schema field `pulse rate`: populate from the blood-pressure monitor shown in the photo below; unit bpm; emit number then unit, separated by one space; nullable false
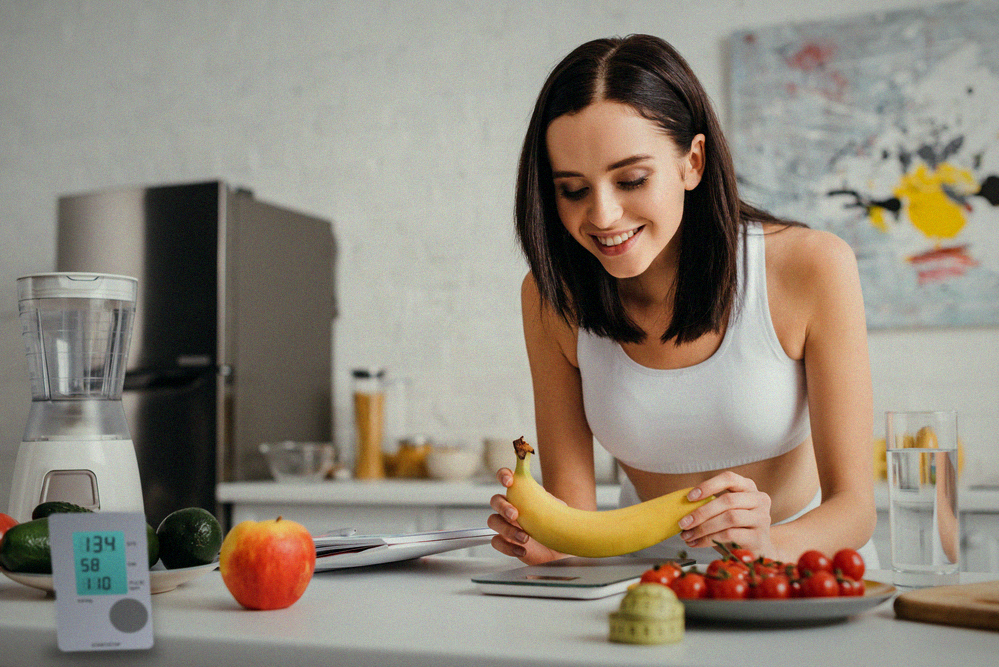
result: 110 bpm
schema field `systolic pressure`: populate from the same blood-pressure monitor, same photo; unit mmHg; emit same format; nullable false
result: 134 mmHg
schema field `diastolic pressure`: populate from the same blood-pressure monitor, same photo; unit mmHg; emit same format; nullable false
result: 58 mmHg
